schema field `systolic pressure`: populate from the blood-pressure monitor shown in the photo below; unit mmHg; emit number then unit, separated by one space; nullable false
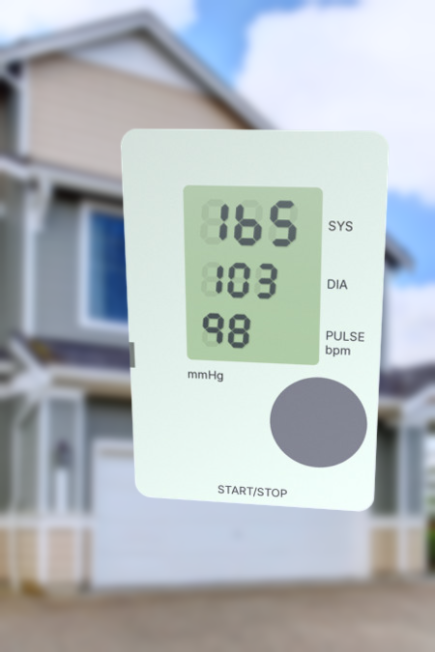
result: 165 mmHg
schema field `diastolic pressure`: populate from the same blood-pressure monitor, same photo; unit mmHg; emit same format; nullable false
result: 103 mmHg
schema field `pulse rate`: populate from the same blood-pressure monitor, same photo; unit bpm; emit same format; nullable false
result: 98 bpm
